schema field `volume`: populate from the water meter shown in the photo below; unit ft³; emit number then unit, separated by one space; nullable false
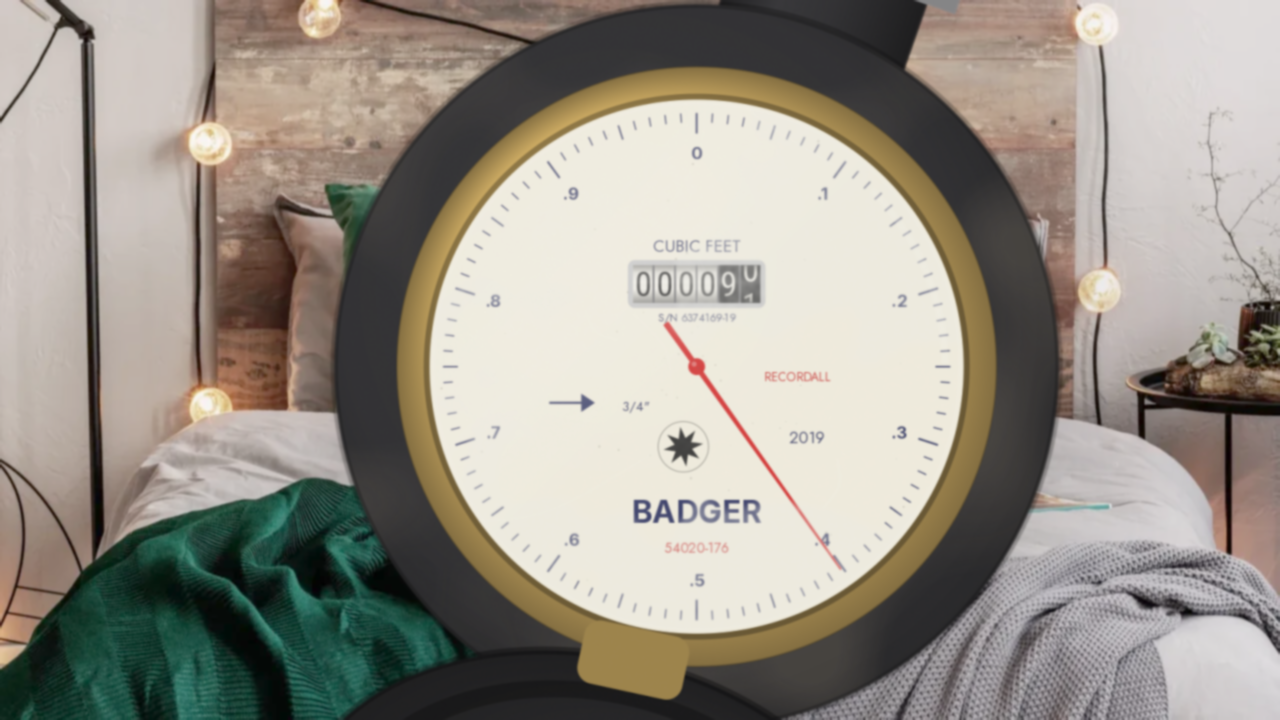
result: 90.40 ft³
